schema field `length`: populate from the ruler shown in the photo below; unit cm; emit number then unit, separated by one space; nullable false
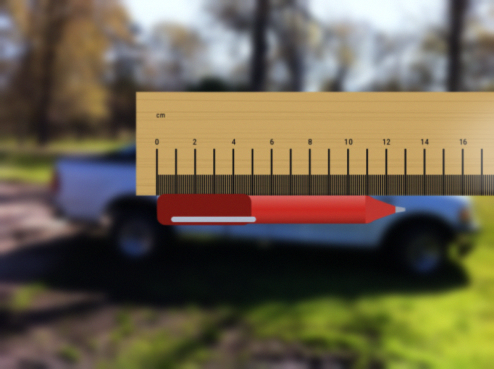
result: 13 cm
